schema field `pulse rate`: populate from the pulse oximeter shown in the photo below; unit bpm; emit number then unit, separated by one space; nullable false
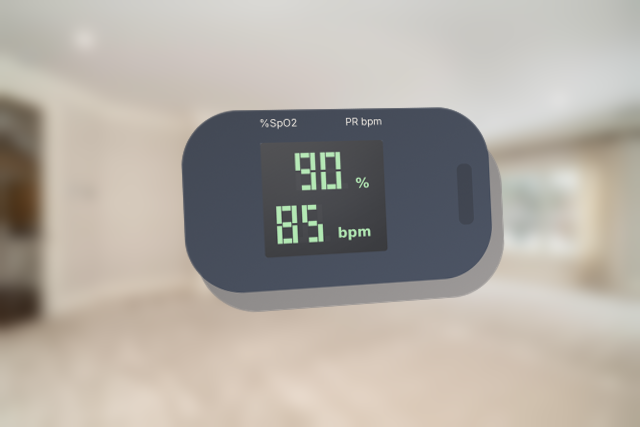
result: 85 bpm
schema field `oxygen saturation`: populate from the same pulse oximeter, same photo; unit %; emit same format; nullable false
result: 90 %
